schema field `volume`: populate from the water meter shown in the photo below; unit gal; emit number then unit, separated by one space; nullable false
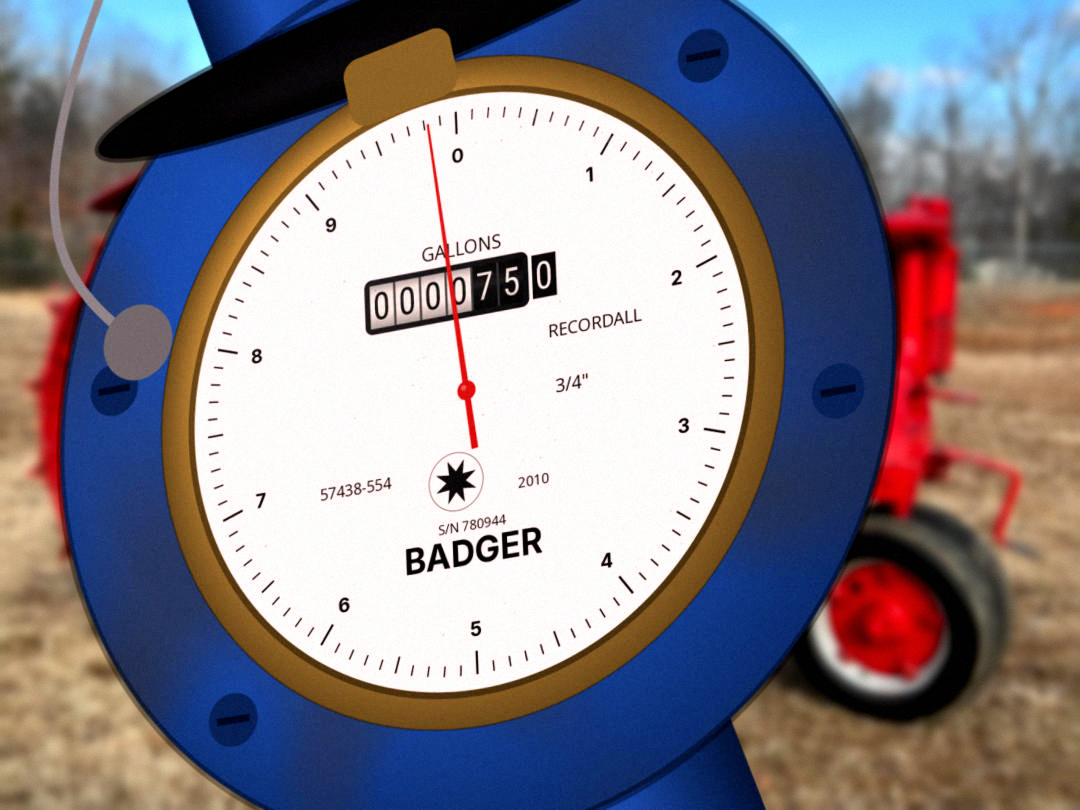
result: 749.8 gal
